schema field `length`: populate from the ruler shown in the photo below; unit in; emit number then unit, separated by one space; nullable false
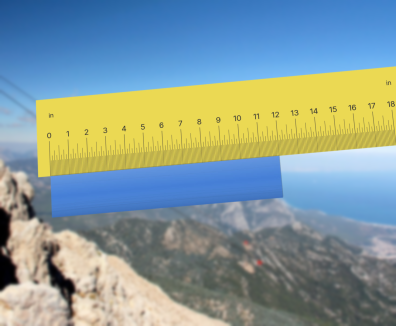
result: 12 in
